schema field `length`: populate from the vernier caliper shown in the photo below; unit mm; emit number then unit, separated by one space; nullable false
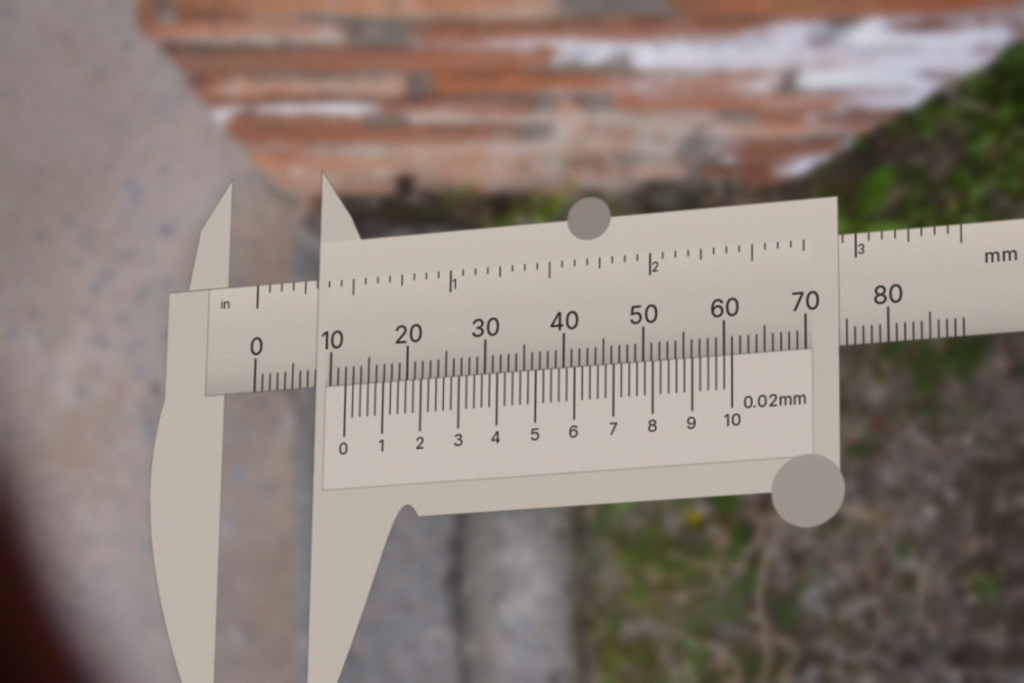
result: 12.0 mm
